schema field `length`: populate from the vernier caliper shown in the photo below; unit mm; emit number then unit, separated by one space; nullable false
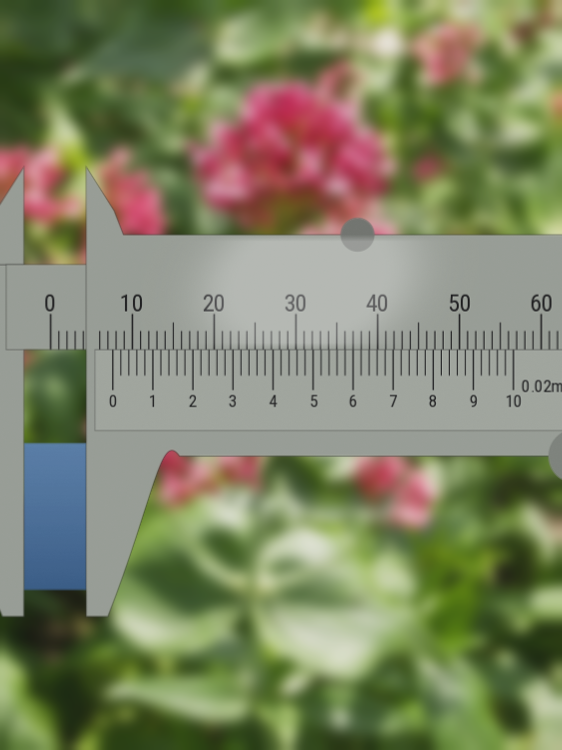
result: 7.6 mm
